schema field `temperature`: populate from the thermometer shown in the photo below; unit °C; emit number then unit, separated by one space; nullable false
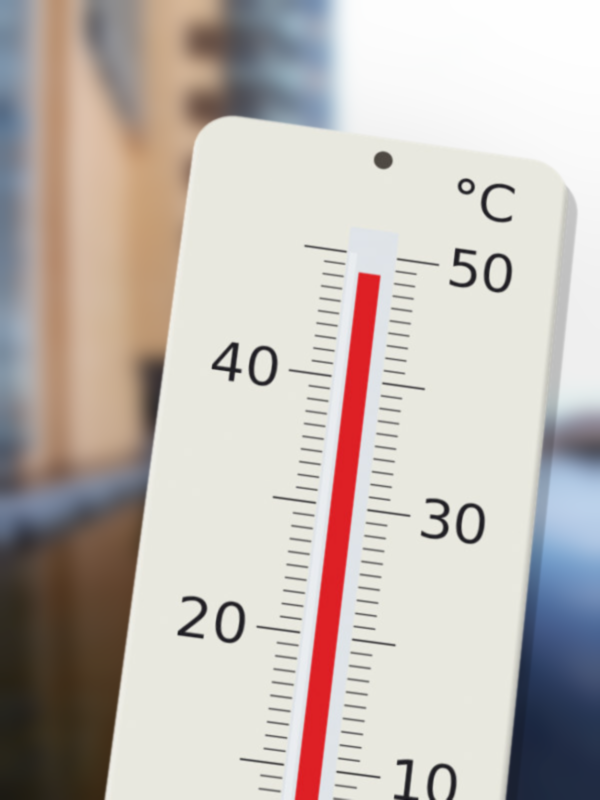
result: 48.5 °C
